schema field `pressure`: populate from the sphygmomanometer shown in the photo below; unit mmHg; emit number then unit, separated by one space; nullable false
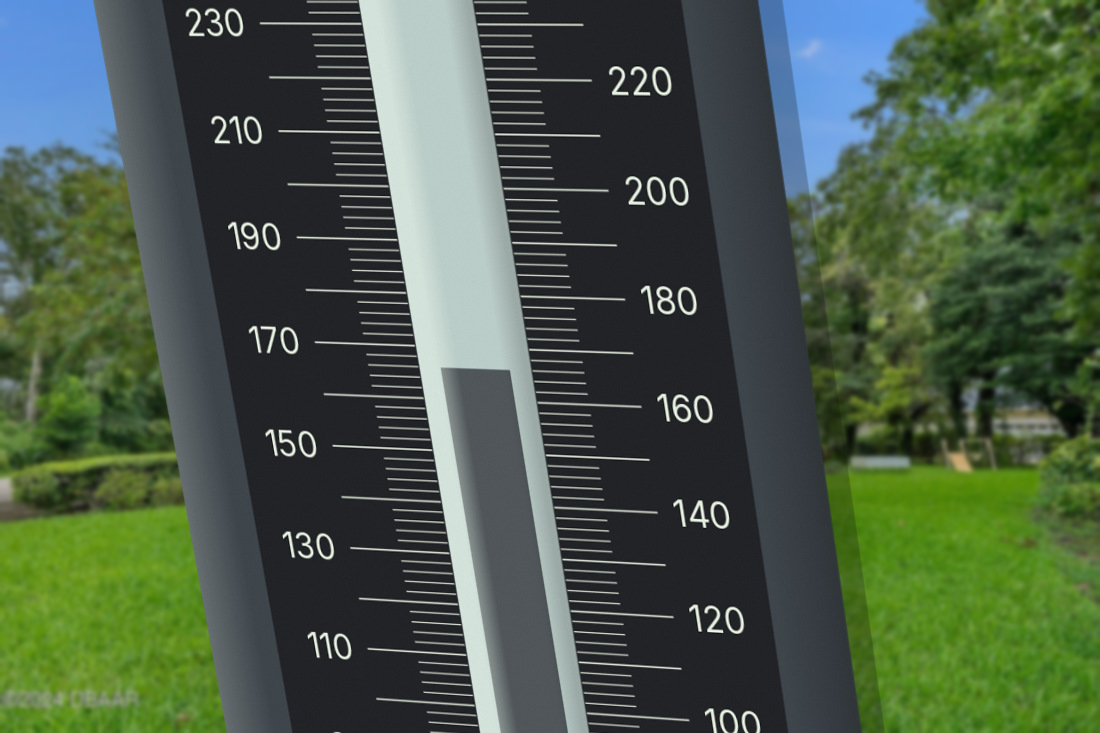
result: 166 mmHg
